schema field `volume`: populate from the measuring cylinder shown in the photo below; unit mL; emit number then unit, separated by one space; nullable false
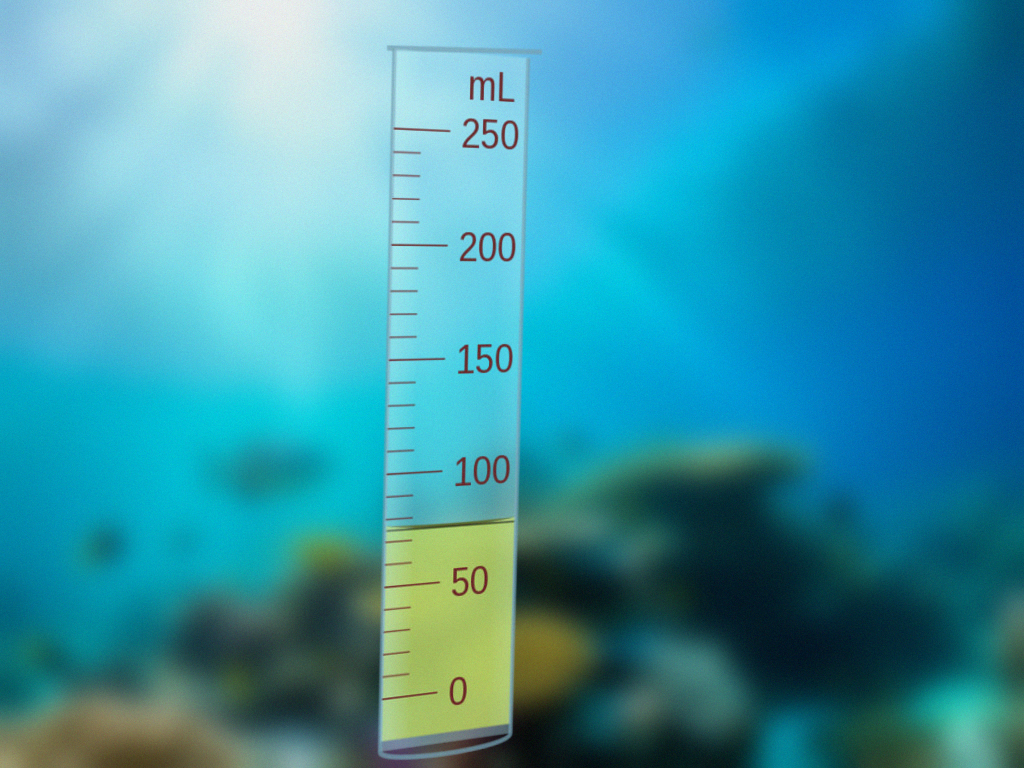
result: 75 mL
